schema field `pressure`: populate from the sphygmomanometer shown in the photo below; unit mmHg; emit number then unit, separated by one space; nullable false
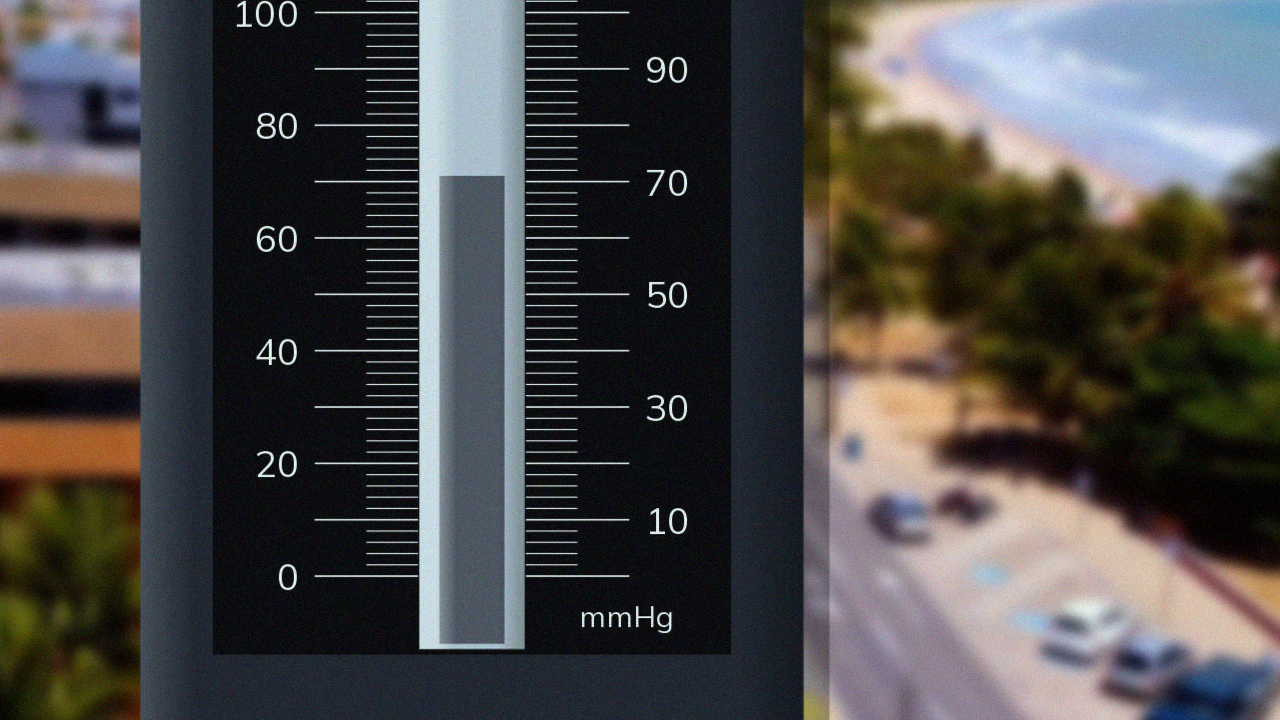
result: 71 mmHg
